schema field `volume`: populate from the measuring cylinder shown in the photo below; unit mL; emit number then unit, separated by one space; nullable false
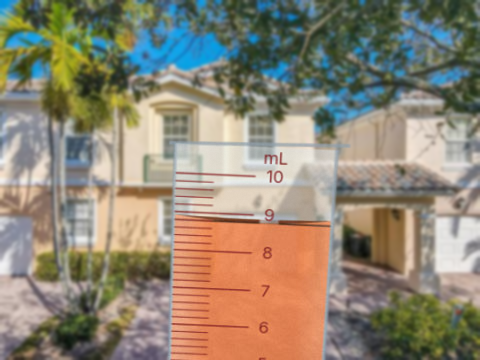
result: 8.8 mL
